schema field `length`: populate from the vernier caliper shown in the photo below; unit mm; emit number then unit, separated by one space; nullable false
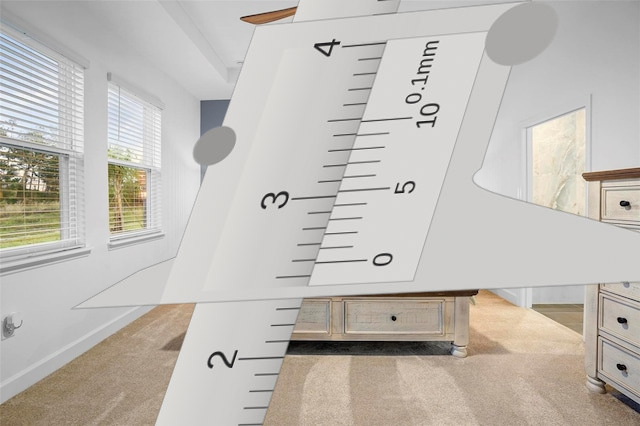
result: 25.8 mm
